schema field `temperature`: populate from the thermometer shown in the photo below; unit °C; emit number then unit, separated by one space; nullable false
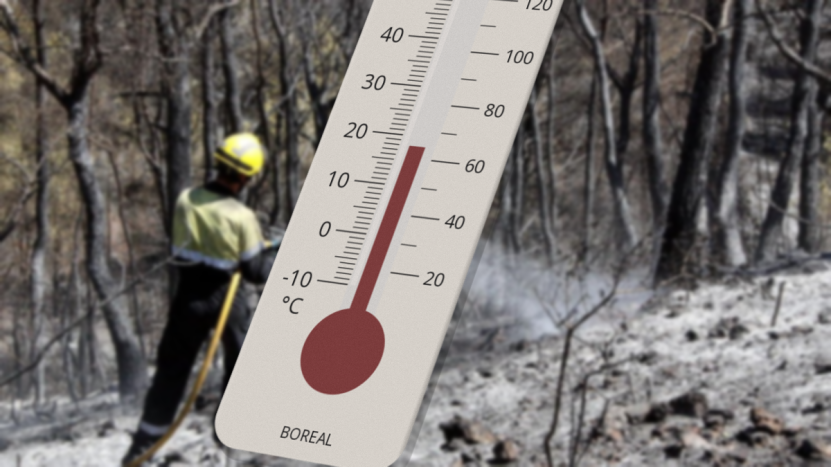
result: 18 °C
